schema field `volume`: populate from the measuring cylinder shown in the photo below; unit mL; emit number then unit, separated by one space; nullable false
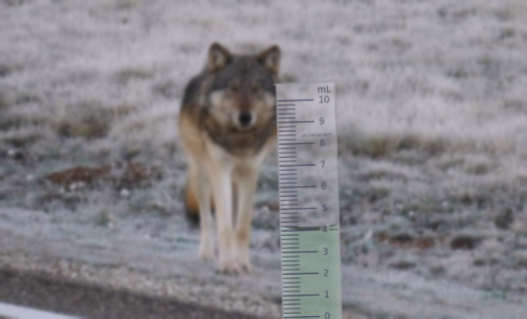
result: 4 mL
